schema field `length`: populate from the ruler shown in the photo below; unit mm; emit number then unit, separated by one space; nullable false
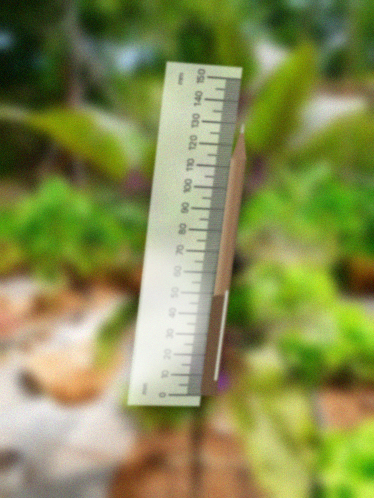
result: 130 mm
